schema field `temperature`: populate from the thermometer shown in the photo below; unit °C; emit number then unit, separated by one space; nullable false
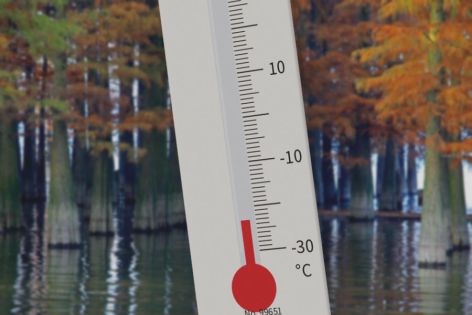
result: -23 °C
